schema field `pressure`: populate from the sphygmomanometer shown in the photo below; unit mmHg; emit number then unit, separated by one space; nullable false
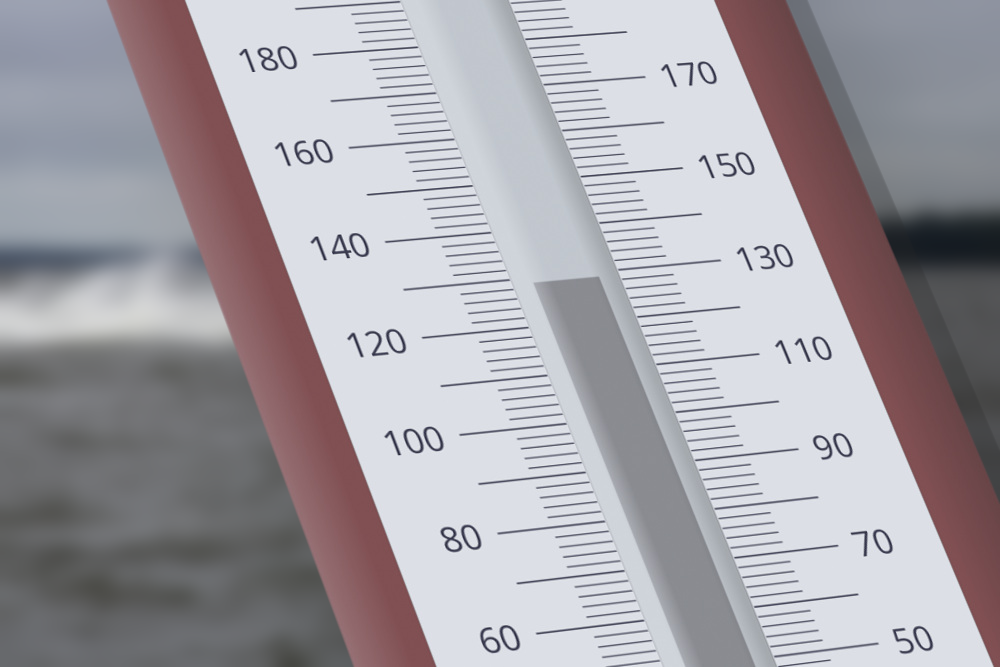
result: 129 mmHg
